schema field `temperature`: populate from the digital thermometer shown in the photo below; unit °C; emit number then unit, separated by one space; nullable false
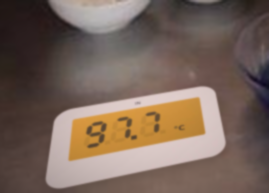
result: 97.7 °C
